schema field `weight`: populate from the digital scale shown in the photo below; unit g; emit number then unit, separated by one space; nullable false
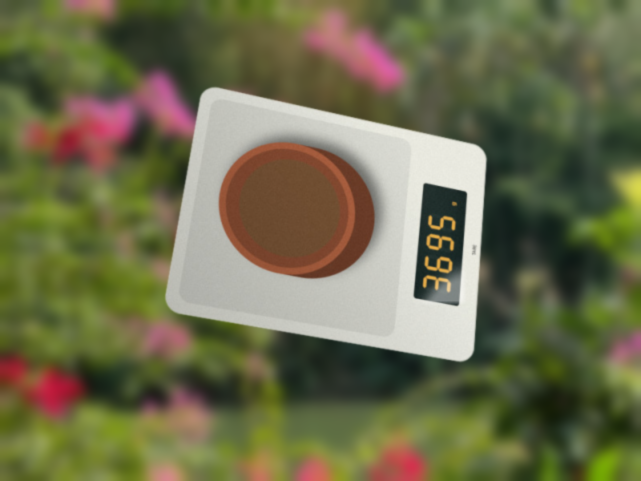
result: 3695 g
